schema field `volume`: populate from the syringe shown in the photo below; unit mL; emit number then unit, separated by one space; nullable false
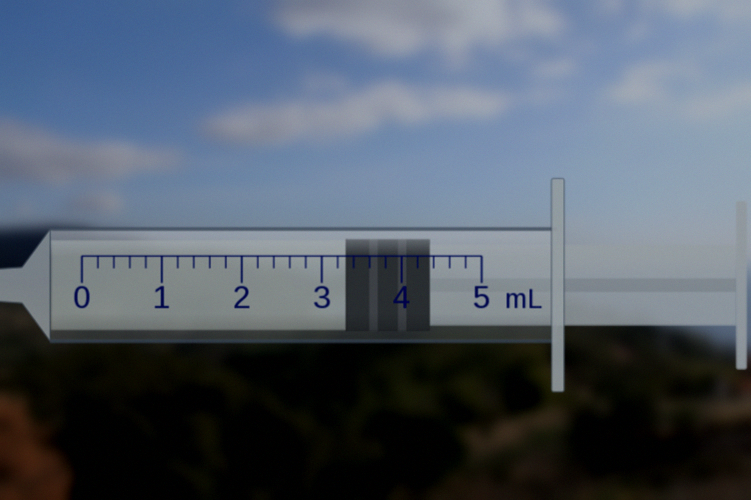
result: 3.3 mL
